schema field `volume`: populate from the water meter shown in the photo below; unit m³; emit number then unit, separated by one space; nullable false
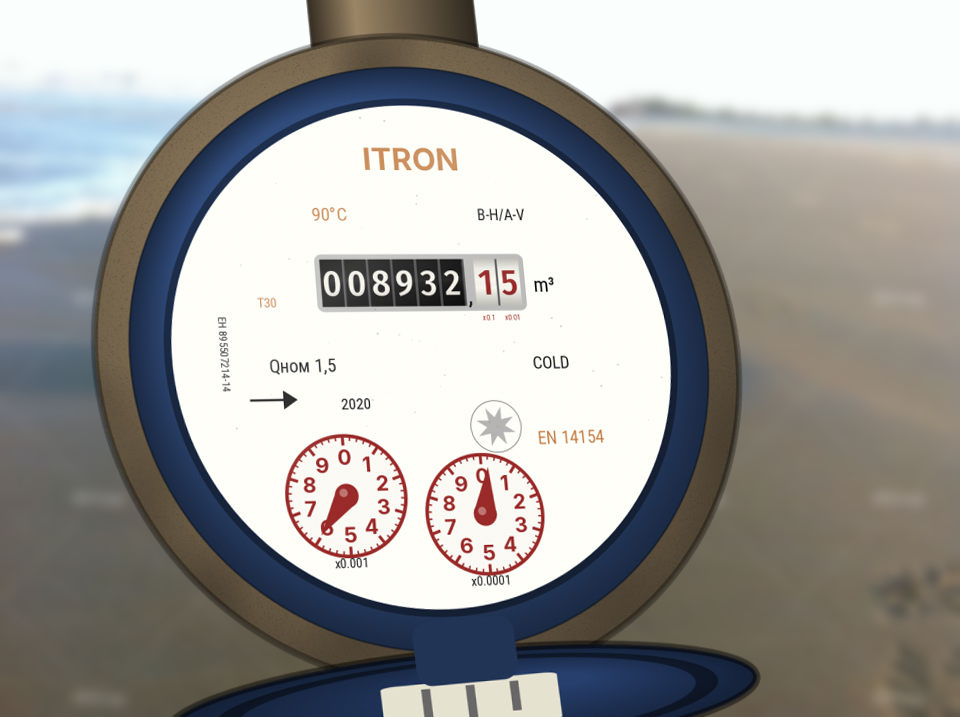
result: 8932.1560 m³
